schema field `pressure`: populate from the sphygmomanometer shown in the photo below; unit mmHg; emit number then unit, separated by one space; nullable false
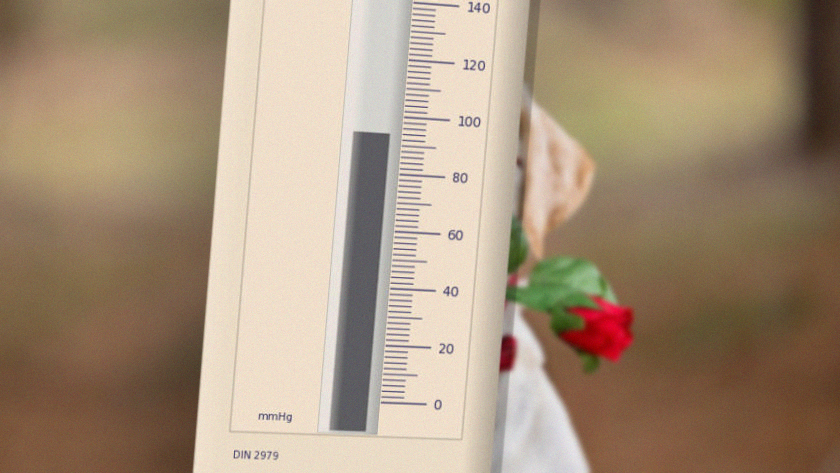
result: 94 mmHg
